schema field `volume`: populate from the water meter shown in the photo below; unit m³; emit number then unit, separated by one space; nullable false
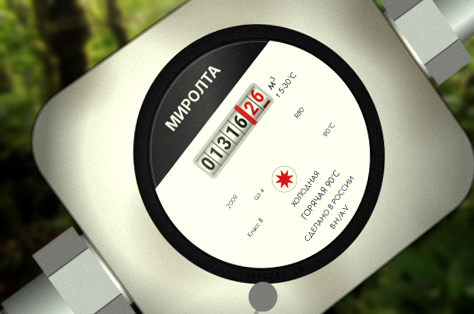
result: 1316.26 m³
